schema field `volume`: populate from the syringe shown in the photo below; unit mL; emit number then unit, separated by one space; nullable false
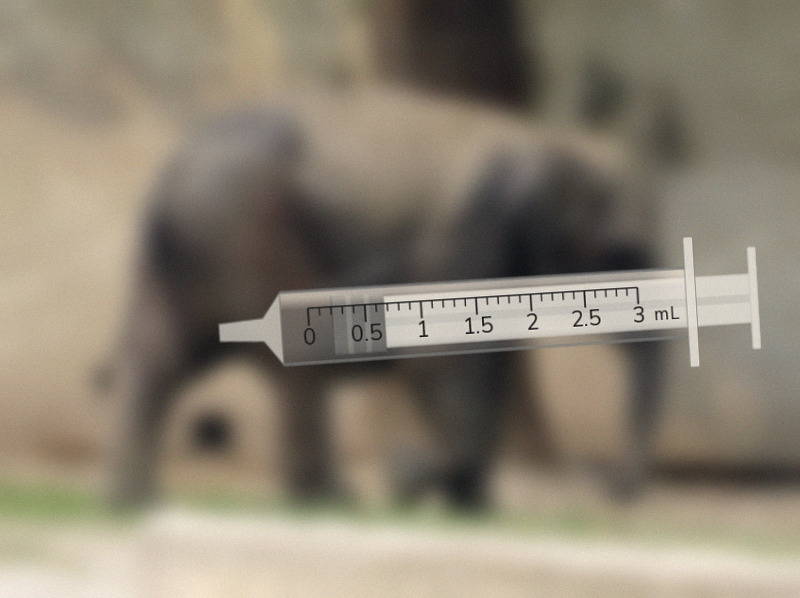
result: 0.2 mL
